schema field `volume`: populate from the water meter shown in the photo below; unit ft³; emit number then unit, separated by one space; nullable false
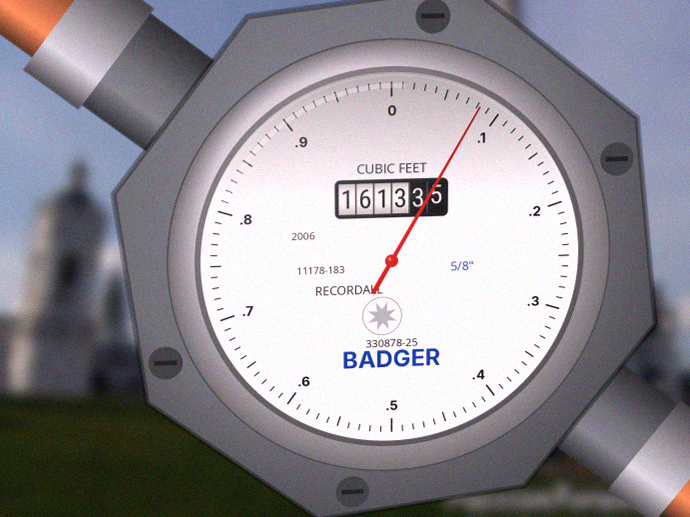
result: 161335.08 ft³
